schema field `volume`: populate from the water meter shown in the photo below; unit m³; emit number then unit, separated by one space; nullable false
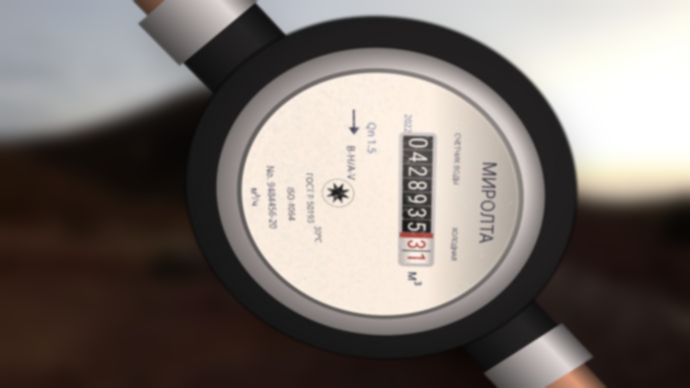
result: 428935.31 m³
